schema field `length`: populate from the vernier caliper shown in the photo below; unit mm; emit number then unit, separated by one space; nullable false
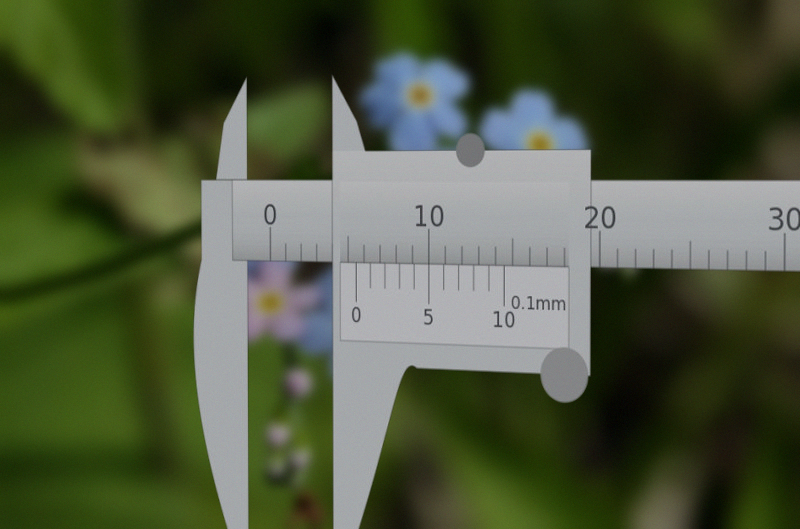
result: 5.5 mm
